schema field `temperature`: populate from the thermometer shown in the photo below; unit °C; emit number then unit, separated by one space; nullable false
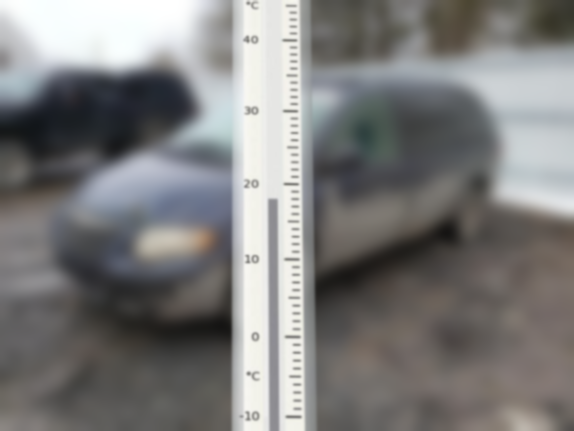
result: 18 °C
